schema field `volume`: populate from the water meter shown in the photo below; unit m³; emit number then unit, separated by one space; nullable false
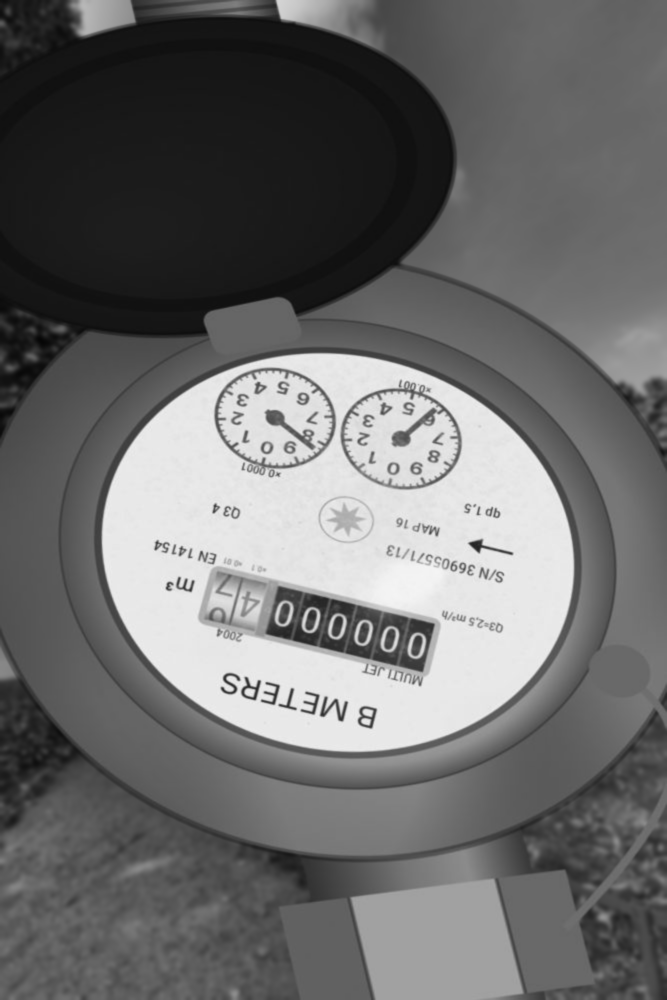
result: 0.4658 m³
